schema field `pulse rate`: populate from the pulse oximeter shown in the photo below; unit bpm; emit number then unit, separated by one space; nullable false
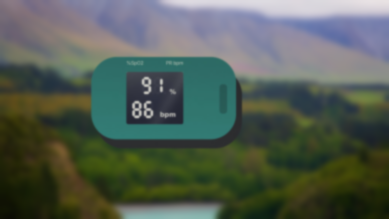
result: 86 bpm
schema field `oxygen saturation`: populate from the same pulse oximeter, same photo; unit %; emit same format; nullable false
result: 91 %
